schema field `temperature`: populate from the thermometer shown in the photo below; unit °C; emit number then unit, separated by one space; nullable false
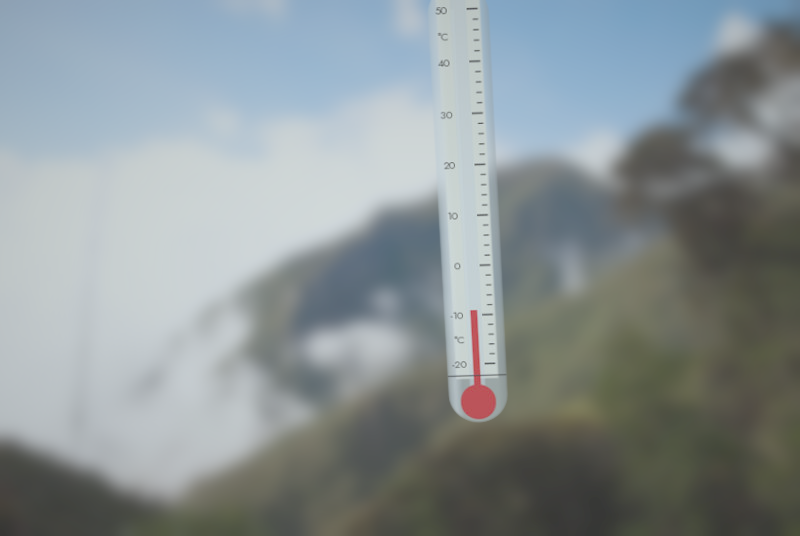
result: -9 °C
